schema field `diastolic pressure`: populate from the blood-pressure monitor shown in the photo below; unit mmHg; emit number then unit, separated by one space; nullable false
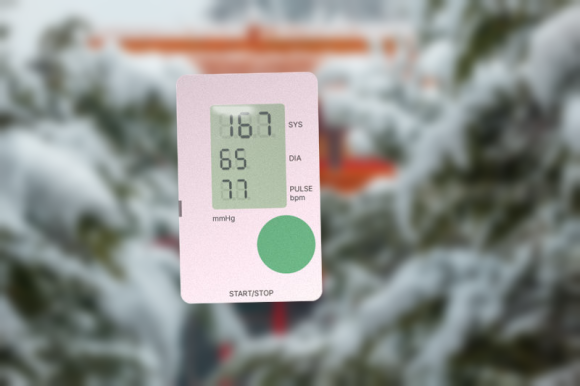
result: 65 mmHg
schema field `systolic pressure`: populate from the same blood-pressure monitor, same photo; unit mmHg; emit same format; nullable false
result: 167 mmHg
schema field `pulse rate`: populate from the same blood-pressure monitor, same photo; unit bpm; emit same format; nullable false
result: 77 bpm
